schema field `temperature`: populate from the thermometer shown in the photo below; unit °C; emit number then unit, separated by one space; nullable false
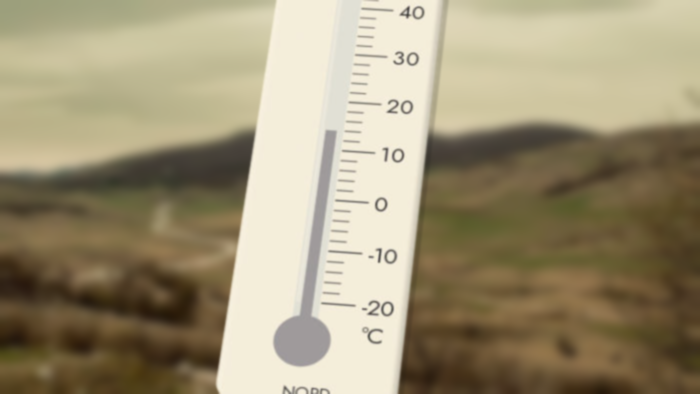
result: 14 °C
